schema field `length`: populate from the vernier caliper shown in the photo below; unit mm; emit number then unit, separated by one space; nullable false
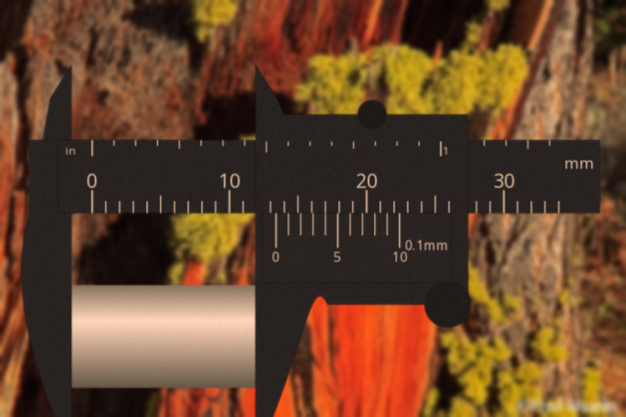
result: 13.4 mm
